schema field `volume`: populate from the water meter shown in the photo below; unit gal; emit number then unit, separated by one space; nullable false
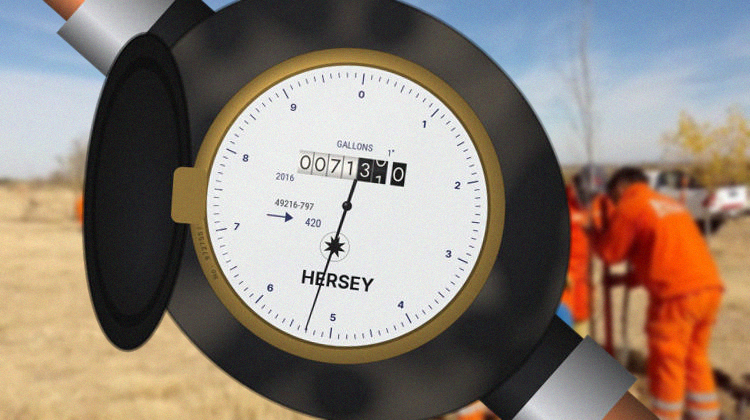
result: 71305.3 gal
